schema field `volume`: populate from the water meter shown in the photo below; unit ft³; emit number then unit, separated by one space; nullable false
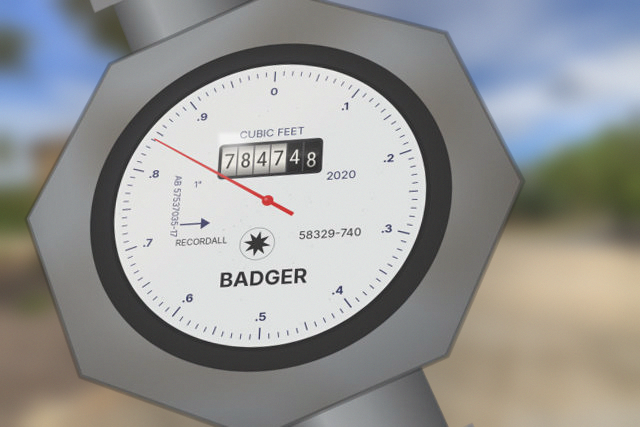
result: 784747.84 ft³
